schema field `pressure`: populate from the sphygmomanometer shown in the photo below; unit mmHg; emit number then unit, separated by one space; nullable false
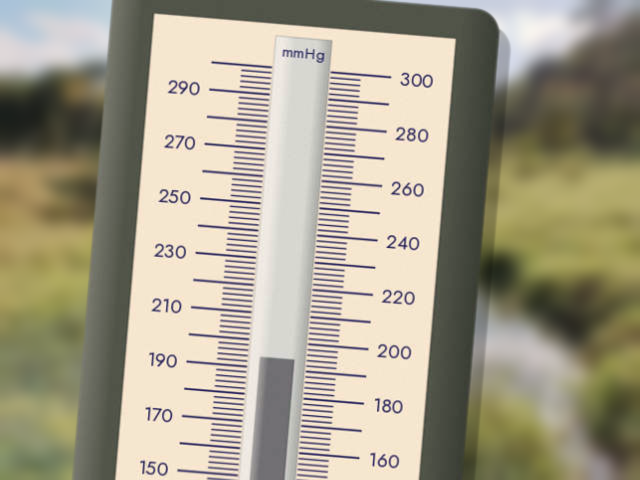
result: 194 mmHg
